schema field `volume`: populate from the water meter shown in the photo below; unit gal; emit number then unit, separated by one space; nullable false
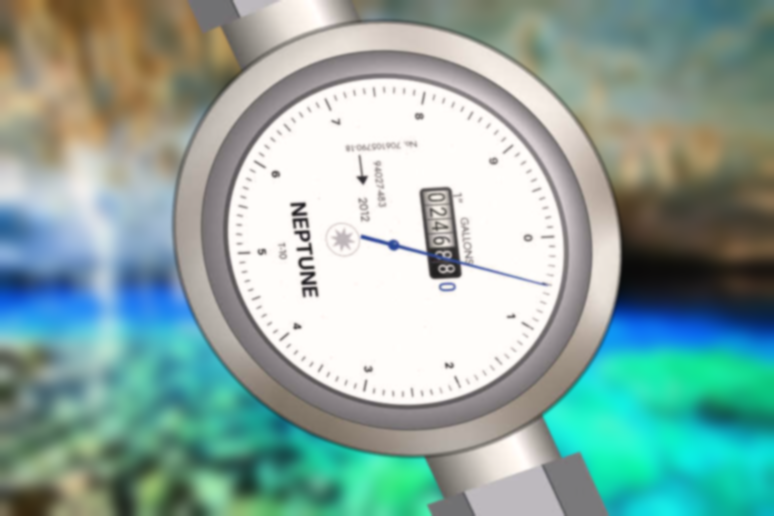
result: 246880.5 gal
